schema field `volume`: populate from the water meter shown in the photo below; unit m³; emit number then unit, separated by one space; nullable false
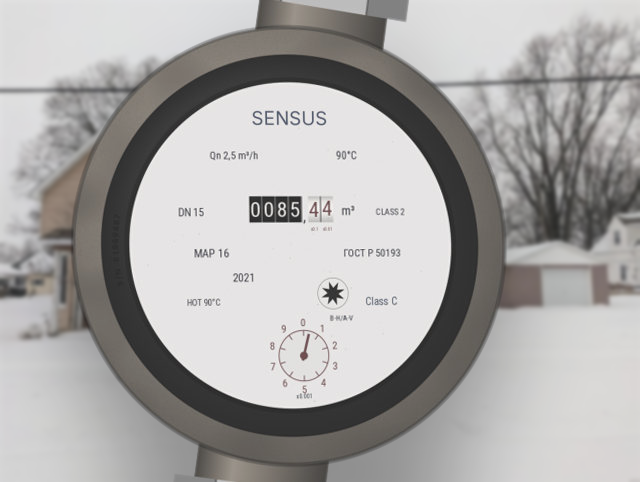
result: 85.440 m³
